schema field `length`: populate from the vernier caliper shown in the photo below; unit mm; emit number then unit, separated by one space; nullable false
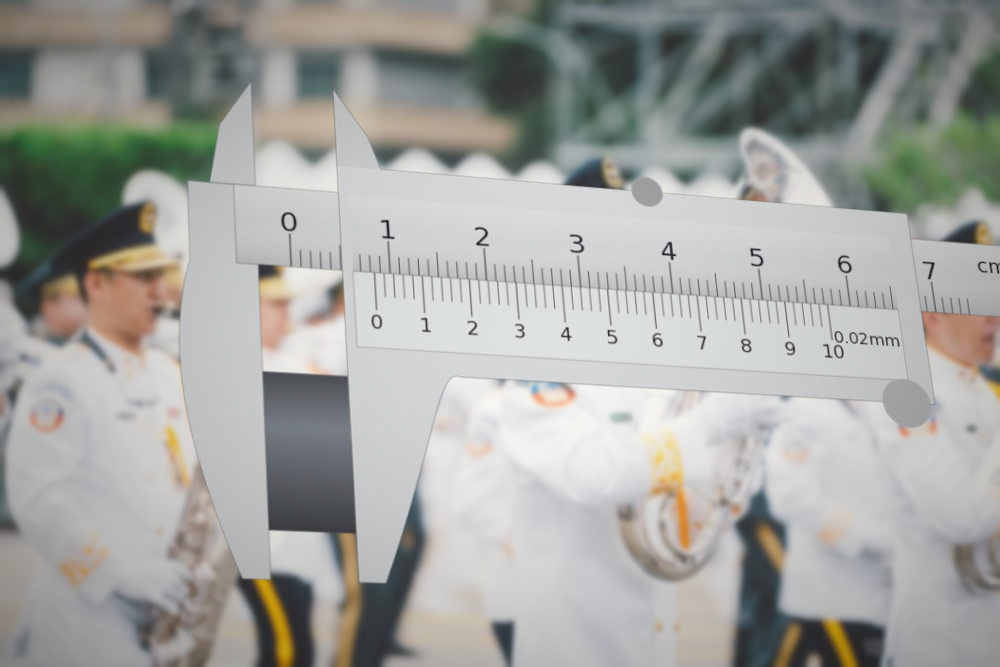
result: 8.4 mm
